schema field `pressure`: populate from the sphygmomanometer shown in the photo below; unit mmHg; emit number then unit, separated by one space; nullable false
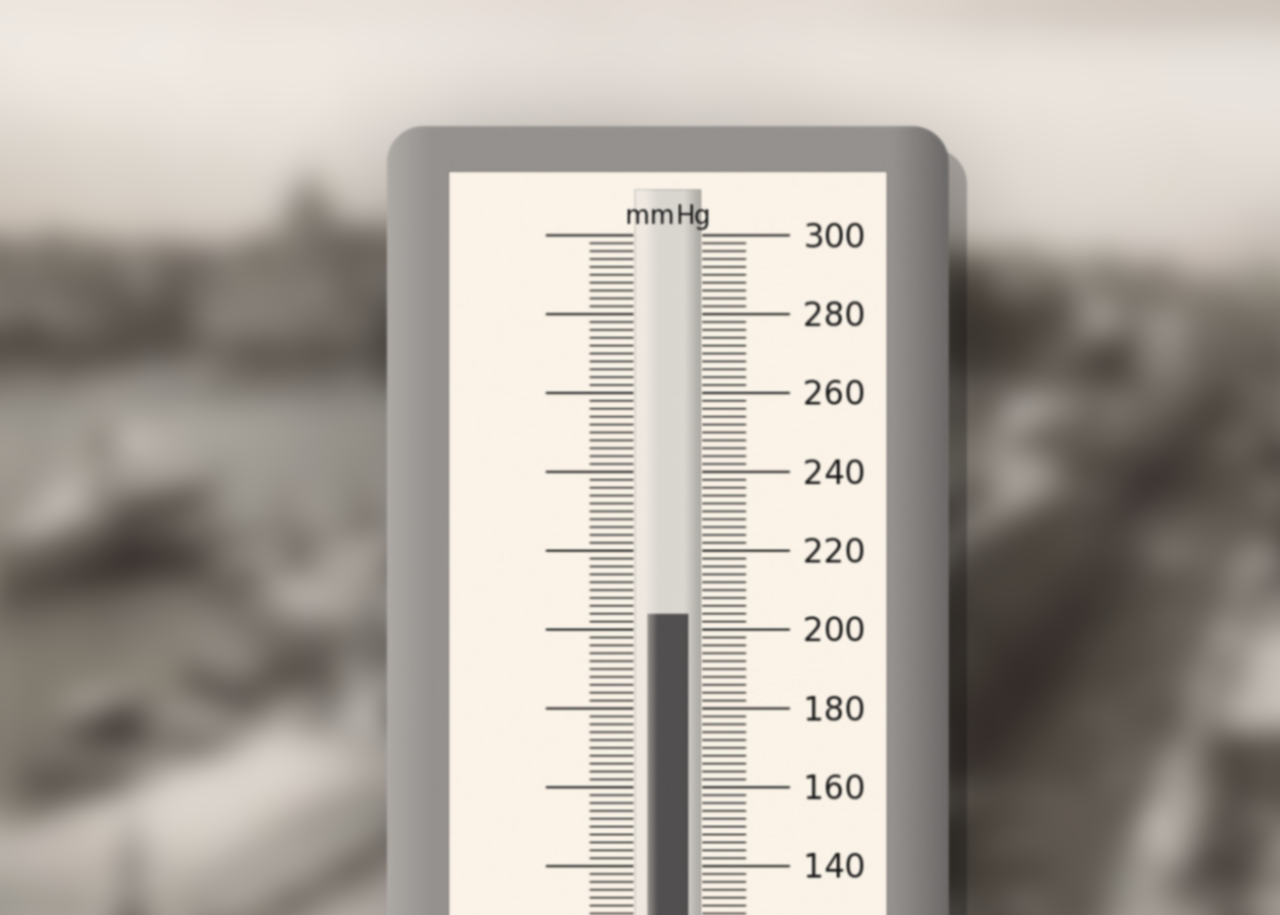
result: 204 mmHg
